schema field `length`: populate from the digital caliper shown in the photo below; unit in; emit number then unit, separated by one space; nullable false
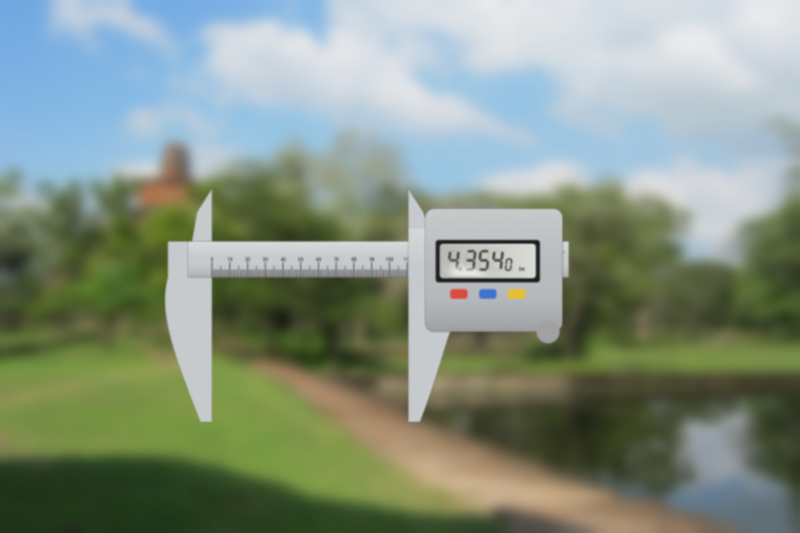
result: 4.3540 in
